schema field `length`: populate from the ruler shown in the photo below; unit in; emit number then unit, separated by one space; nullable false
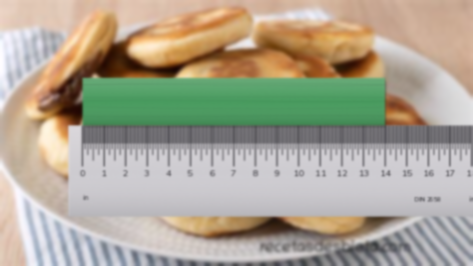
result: 14 in
